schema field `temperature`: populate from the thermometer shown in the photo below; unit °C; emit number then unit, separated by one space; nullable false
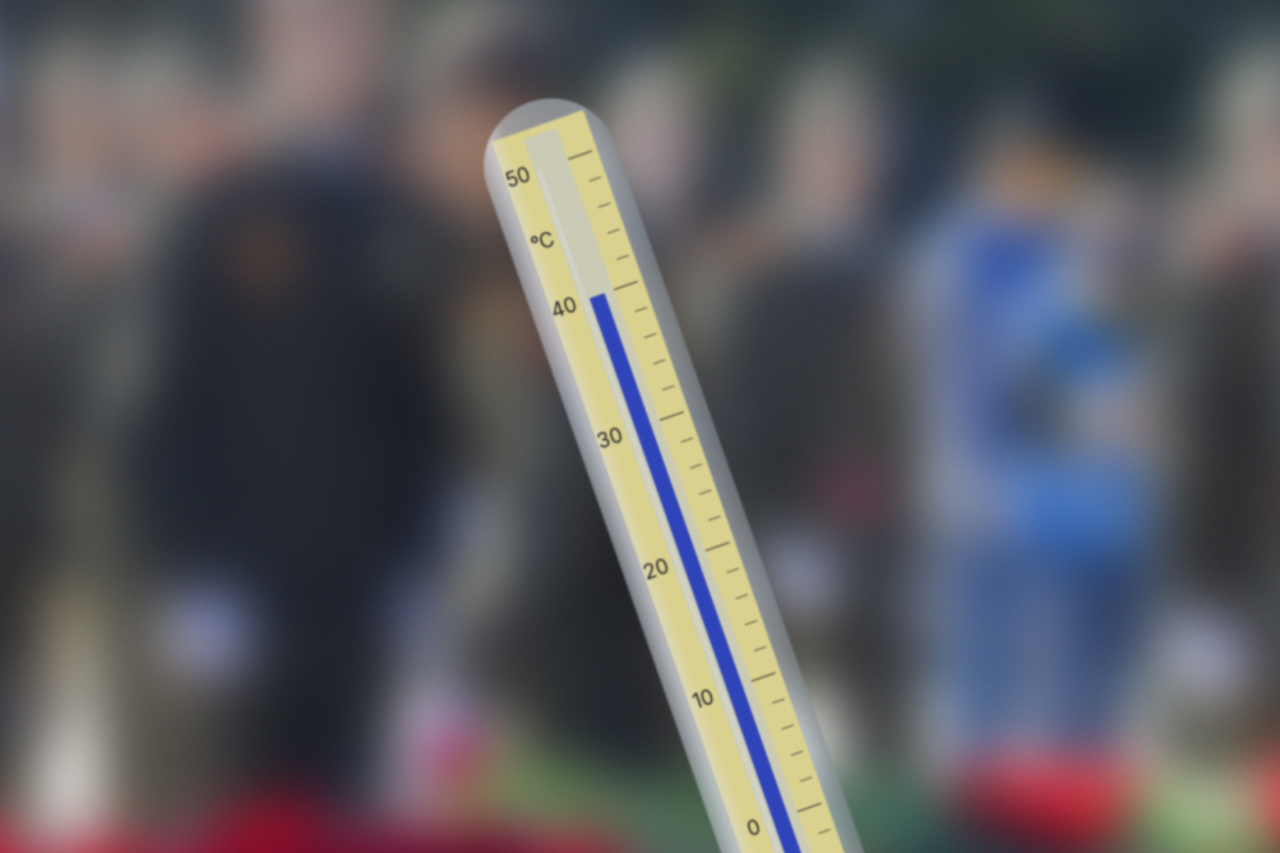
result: 40 °C
